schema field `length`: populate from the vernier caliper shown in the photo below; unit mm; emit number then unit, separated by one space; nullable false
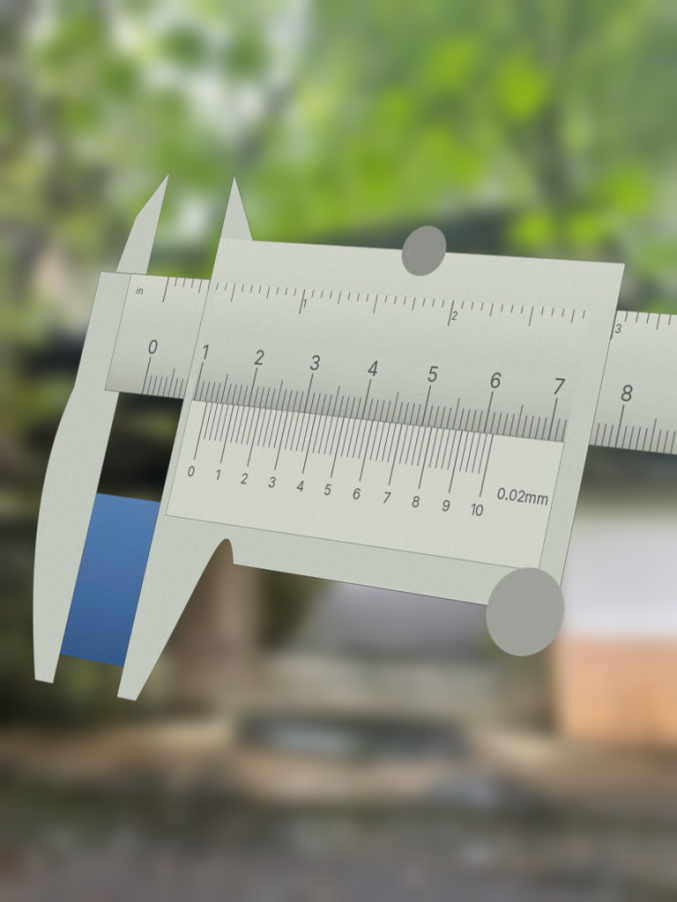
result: 12.4 mm
